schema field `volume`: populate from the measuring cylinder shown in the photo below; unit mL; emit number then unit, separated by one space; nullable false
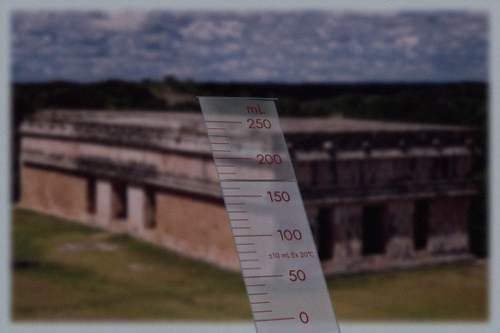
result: 170 mL
